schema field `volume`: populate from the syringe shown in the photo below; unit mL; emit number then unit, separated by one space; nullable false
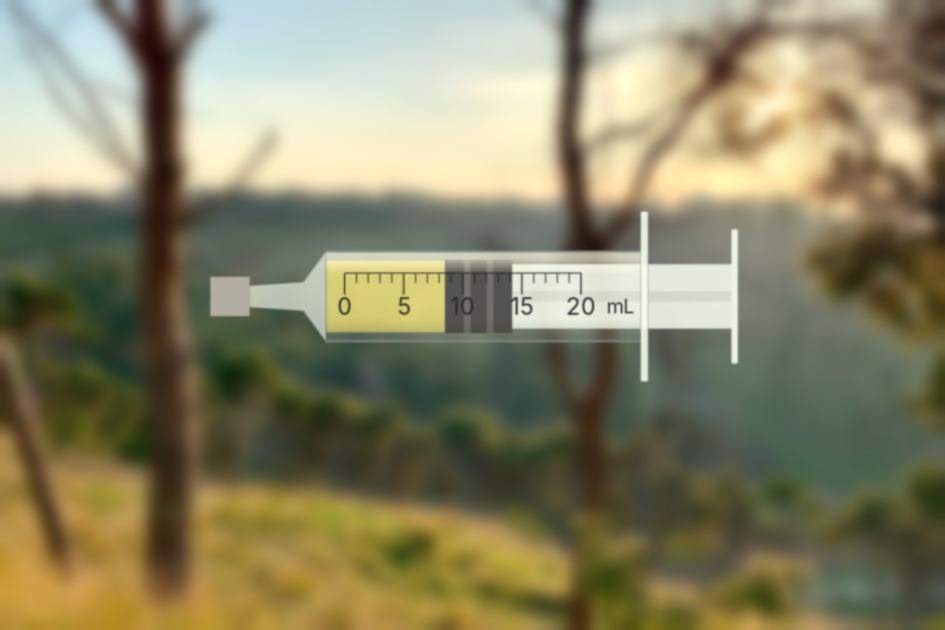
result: 8.5 mL
